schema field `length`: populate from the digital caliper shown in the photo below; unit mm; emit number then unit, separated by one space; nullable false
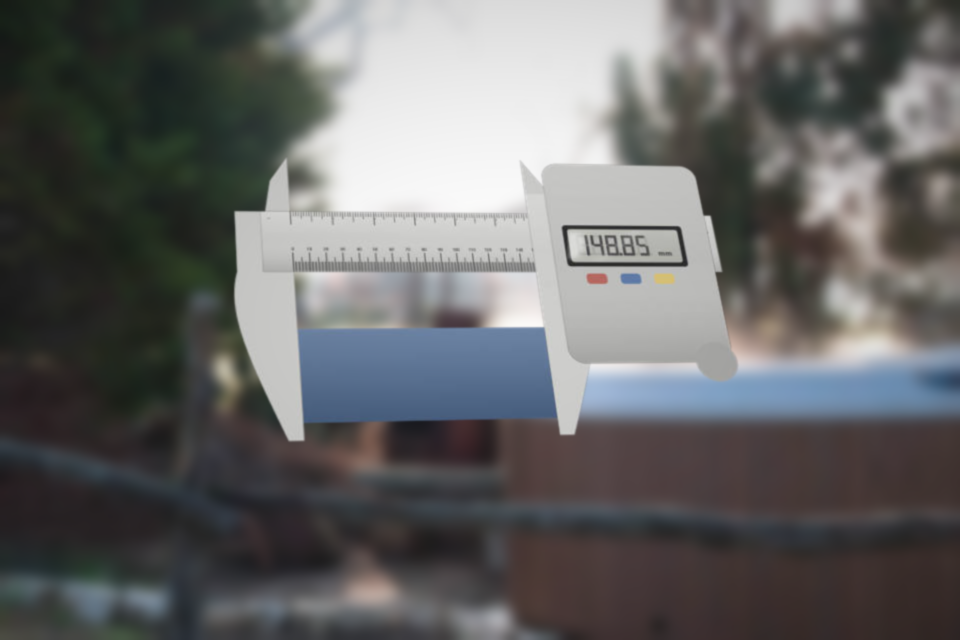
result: 148.85 mm
